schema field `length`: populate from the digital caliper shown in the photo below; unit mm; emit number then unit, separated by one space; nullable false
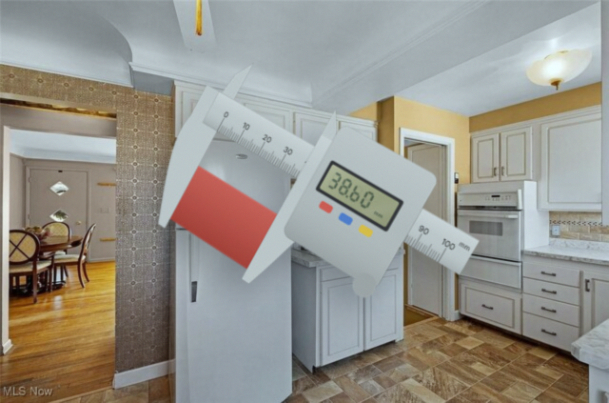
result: 38.60 mm
